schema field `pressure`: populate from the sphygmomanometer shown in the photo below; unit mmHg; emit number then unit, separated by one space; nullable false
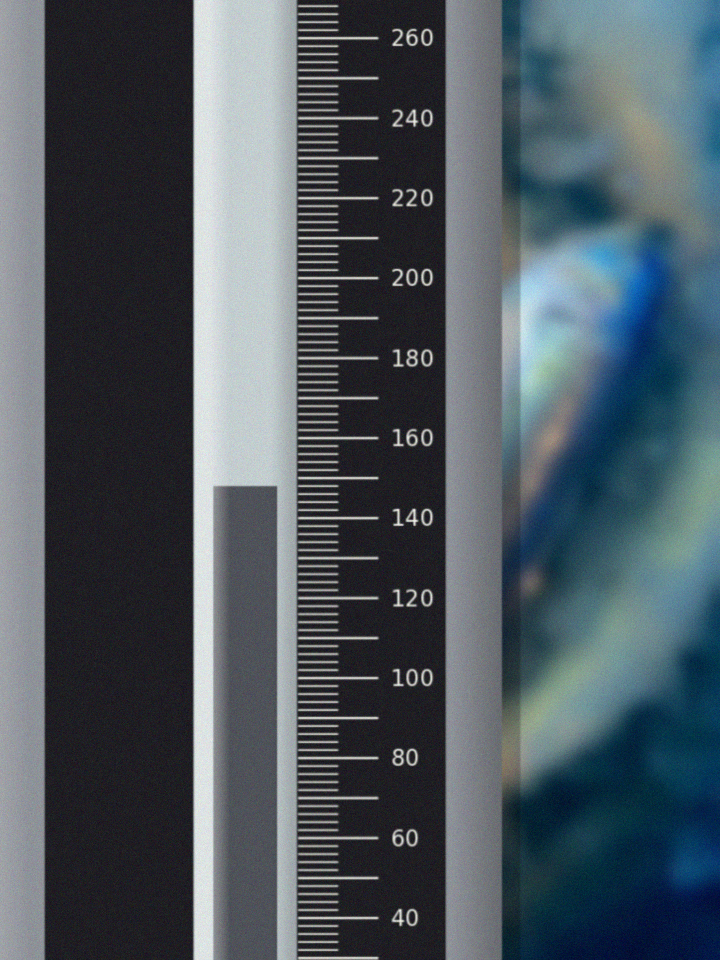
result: 148 mmHg
